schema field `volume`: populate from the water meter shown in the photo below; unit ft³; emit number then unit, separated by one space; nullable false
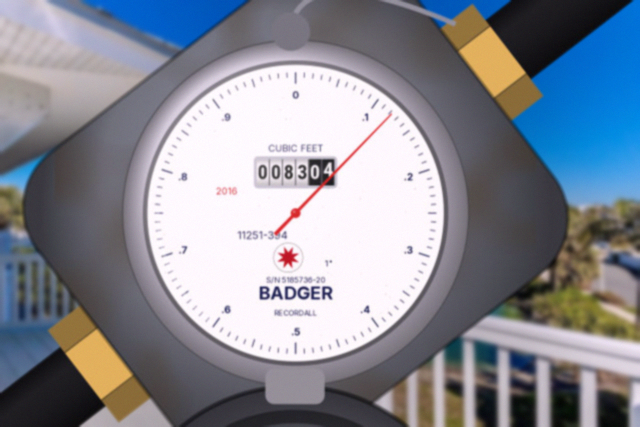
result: 8304.12 ft³
